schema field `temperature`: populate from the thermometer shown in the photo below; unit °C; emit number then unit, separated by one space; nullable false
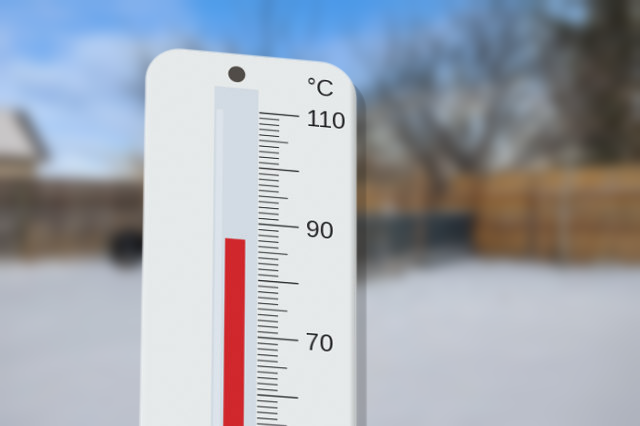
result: 87 °C
